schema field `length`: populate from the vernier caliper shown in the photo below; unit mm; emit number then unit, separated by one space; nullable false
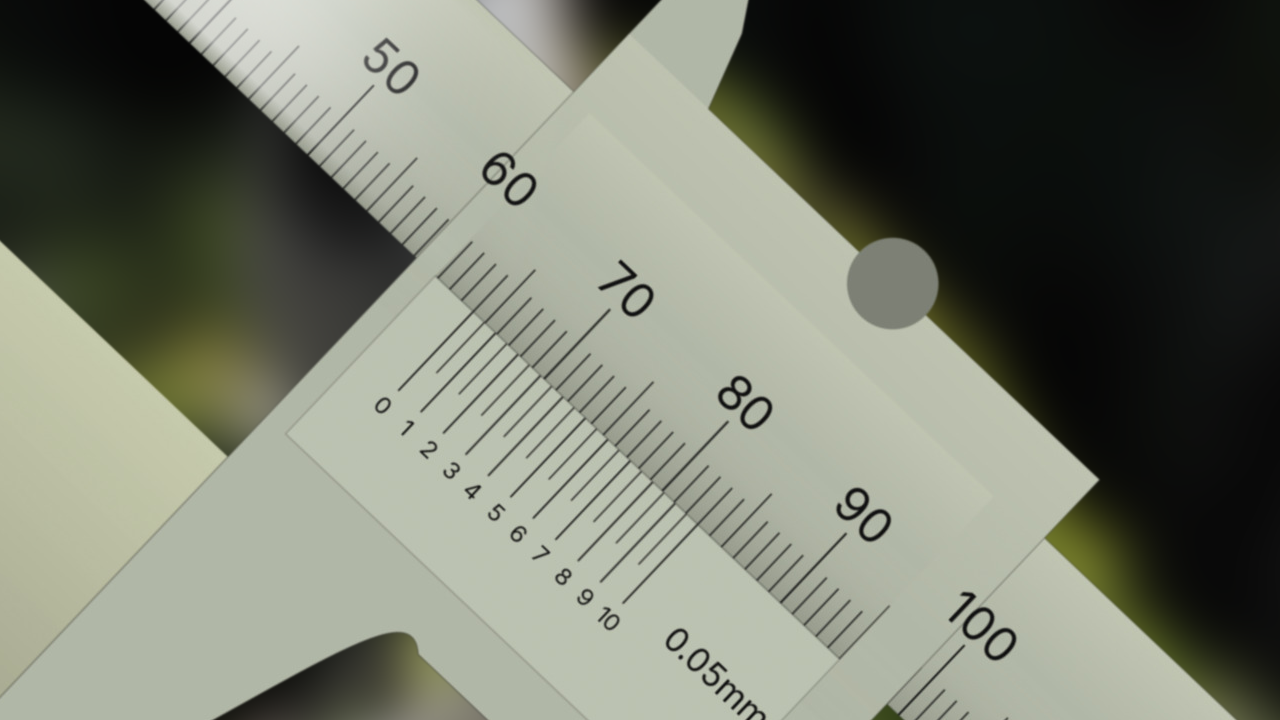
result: 64.0 mm
